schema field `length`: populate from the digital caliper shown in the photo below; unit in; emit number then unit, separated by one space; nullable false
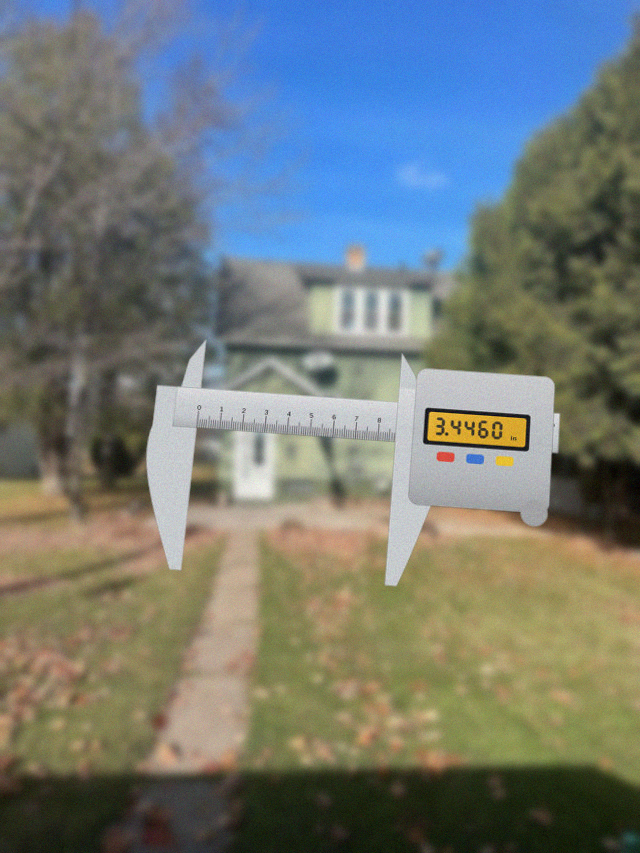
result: 3.4460 in
